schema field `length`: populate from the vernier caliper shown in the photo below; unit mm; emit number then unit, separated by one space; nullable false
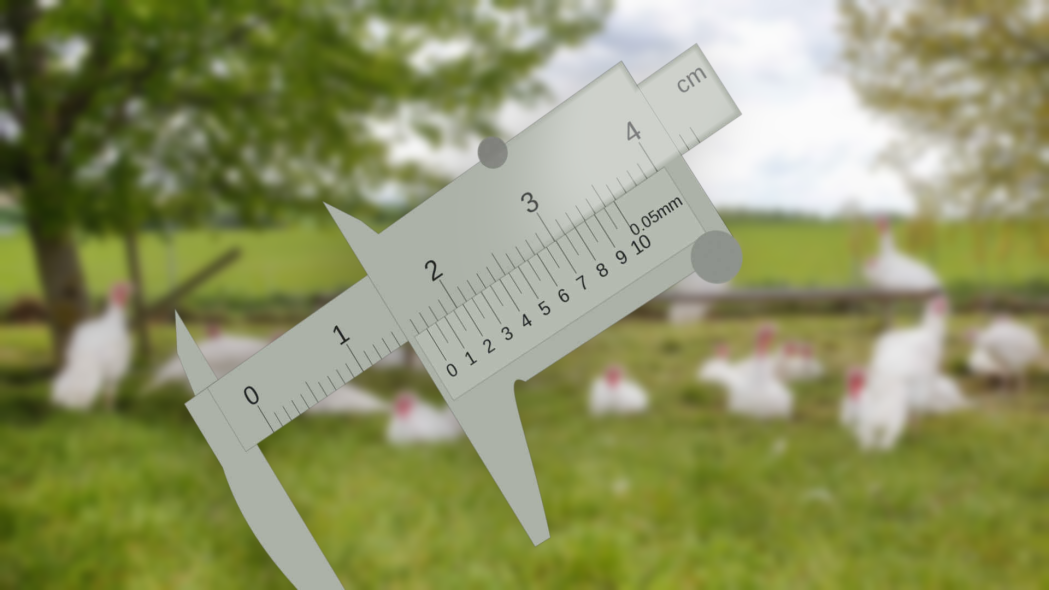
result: 16.8 mm
